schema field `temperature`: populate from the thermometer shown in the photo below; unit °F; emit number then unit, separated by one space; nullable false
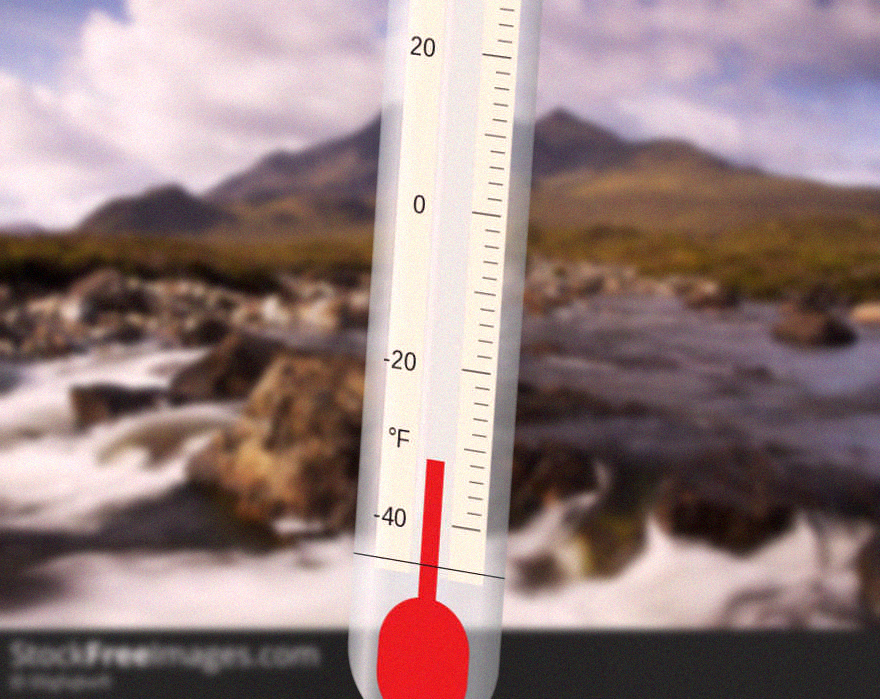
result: -32 °F
